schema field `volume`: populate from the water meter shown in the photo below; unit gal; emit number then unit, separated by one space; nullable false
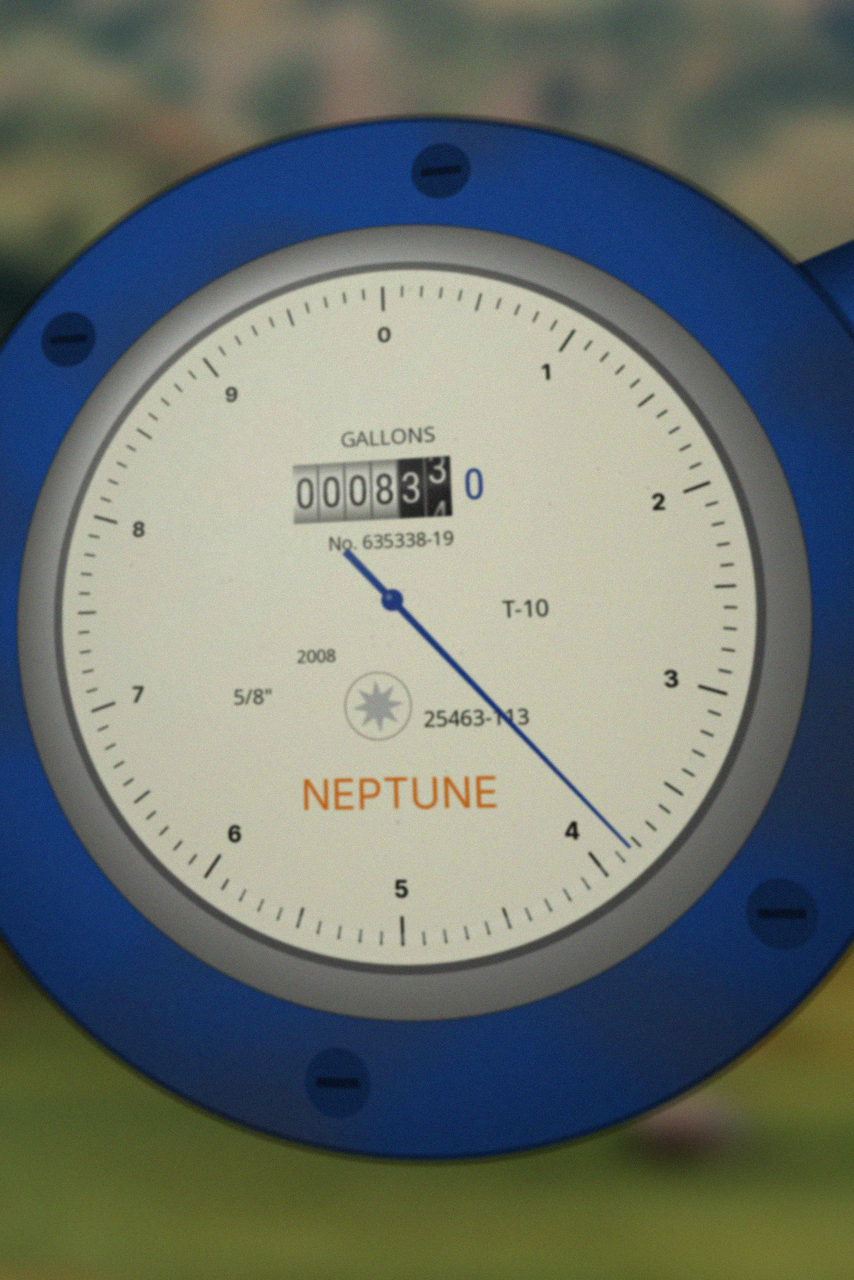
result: 8333.8 gal
